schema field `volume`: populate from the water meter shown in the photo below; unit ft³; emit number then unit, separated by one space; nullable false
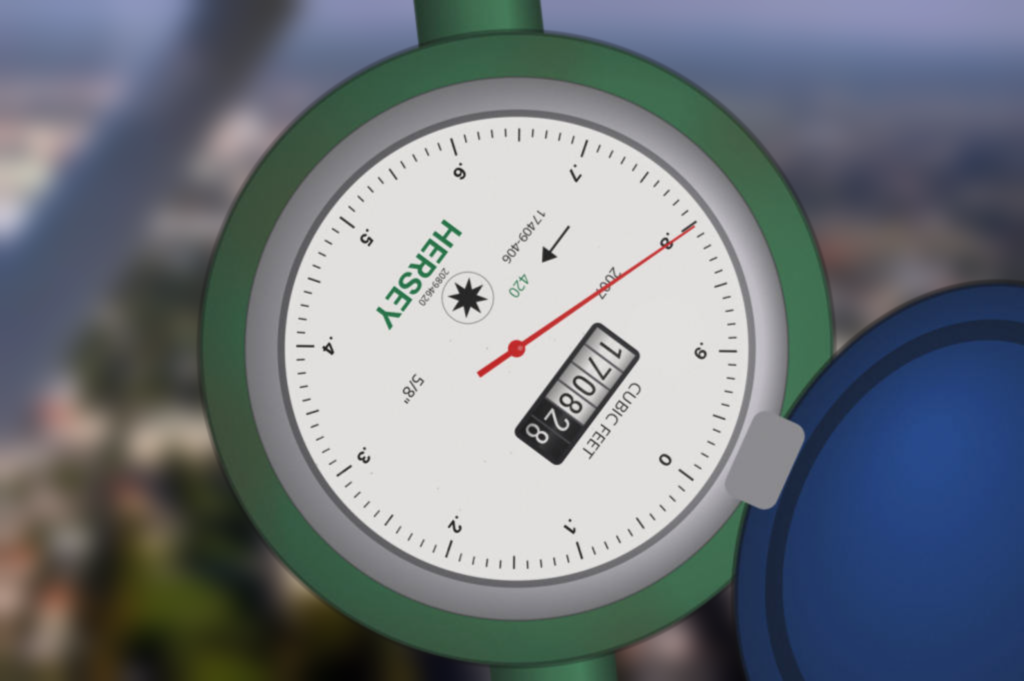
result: 170827.80 ft³
